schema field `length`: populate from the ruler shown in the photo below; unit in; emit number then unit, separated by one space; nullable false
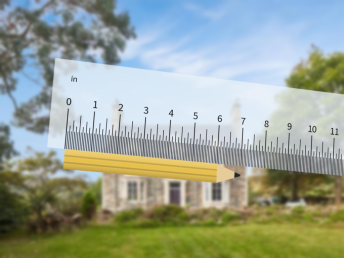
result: 7 in
